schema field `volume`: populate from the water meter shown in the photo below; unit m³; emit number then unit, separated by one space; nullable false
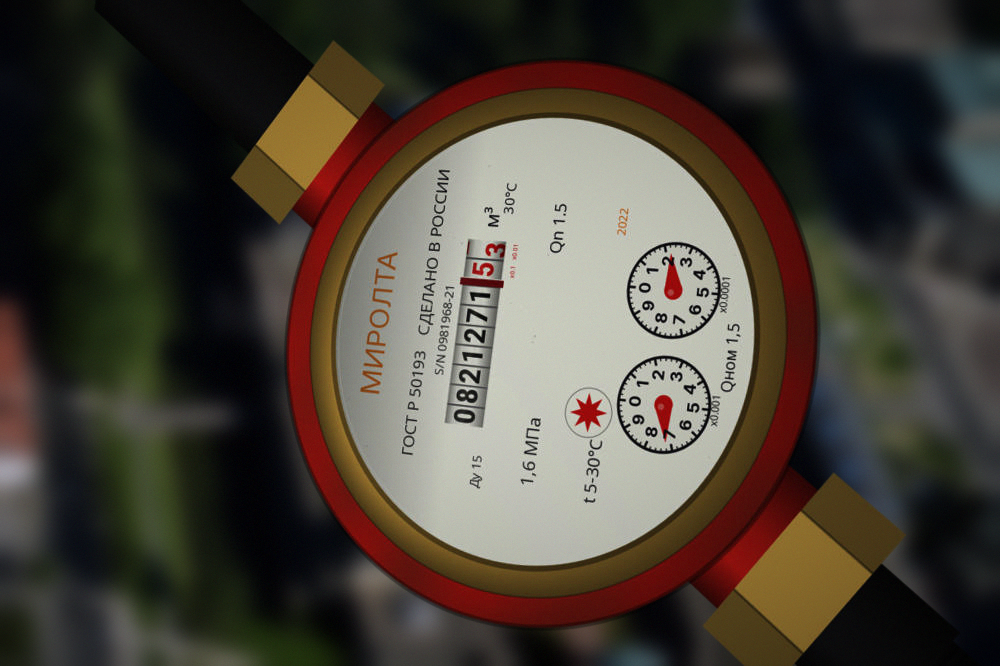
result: 821271.5272 m³
